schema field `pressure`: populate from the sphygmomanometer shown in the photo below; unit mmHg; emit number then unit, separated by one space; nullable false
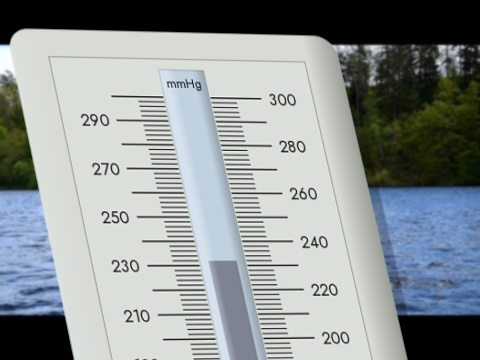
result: 232 mmHg
